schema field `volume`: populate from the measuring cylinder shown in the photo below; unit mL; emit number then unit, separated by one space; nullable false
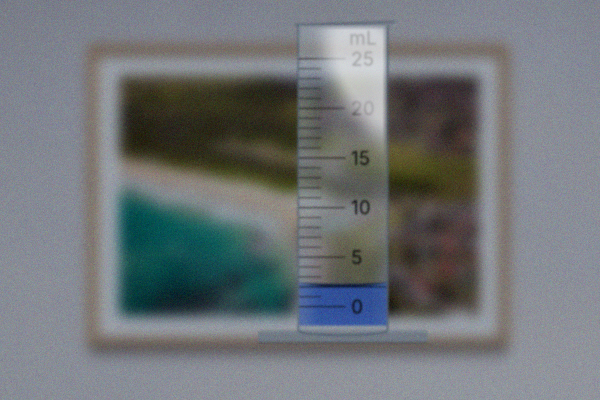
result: 2 mL
